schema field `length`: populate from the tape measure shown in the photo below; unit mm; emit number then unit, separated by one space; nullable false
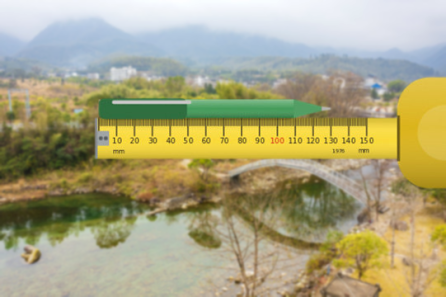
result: 130 mm
